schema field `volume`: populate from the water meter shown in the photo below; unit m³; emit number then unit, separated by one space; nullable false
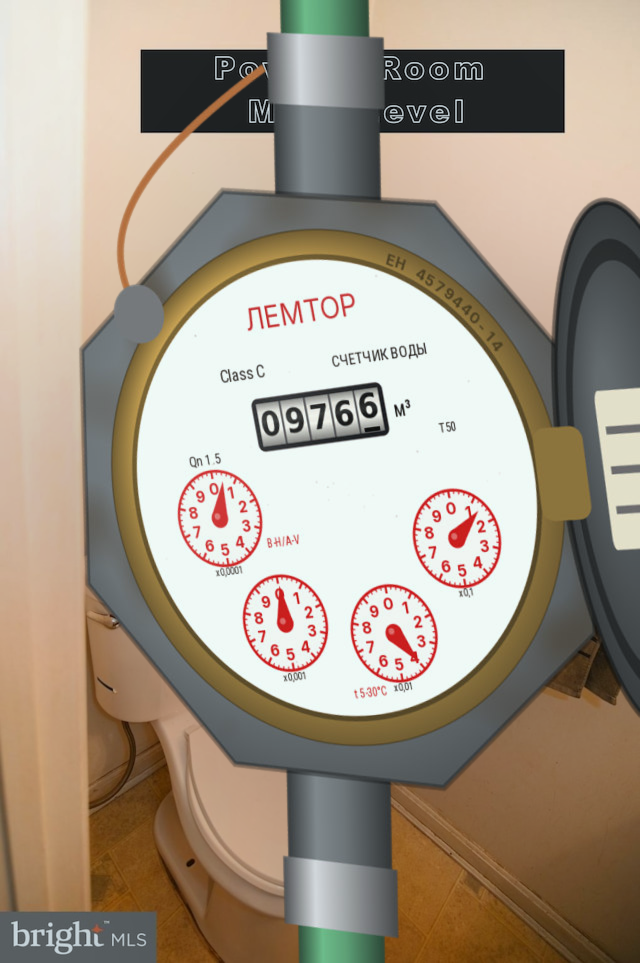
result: 9766.1400 m³
